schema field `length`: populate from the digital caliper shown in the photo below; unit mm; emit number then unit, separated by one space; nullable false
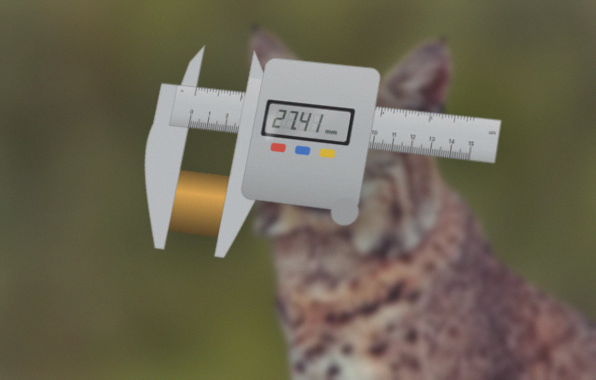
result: 27.41 mm
